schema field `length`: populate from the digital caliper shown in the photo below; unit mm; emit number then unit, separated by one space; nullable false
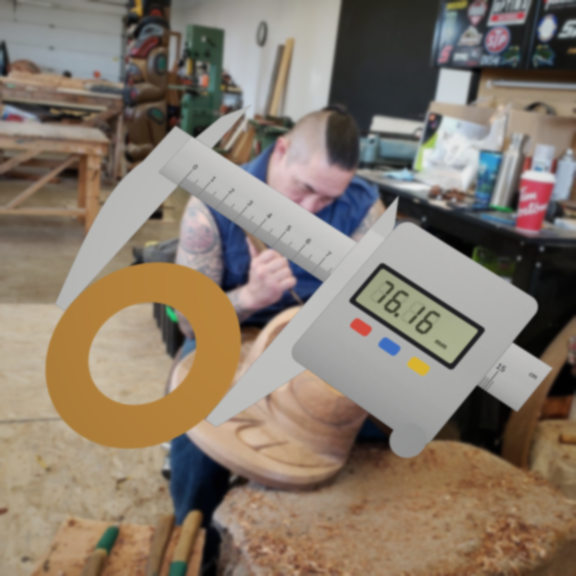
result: 76.16 mm
